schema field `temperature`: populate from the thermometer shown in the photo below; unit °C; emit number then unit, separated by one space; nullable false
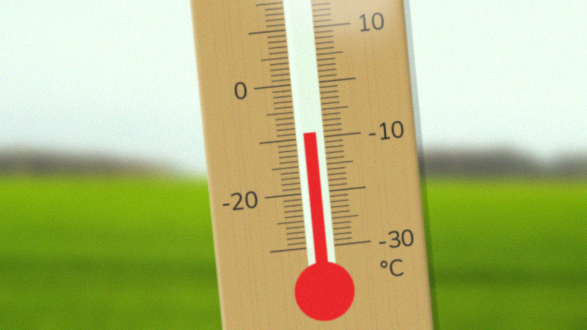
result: -9 °C
